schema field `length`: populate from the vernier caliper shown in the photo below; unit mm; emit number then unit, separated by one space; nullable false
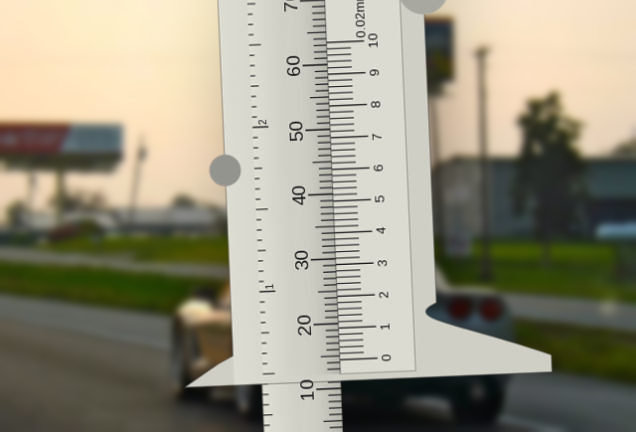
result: 14.4 mm
